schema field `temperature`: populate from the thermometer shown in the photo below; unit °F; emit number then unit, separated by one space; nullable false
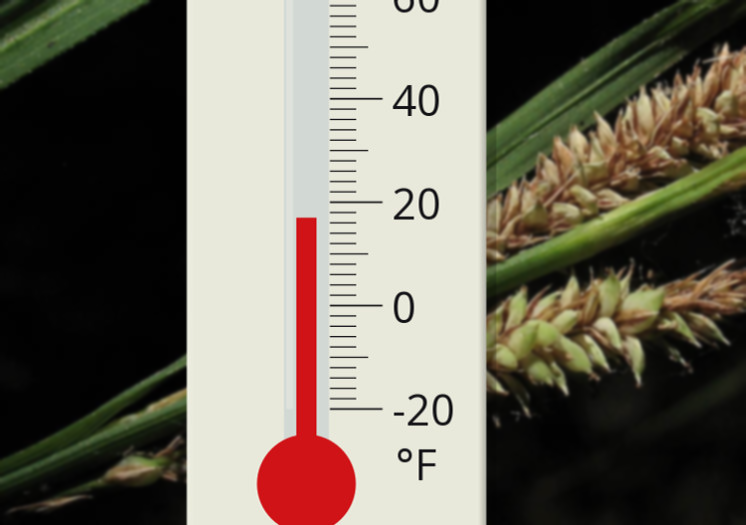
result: 17 °F
